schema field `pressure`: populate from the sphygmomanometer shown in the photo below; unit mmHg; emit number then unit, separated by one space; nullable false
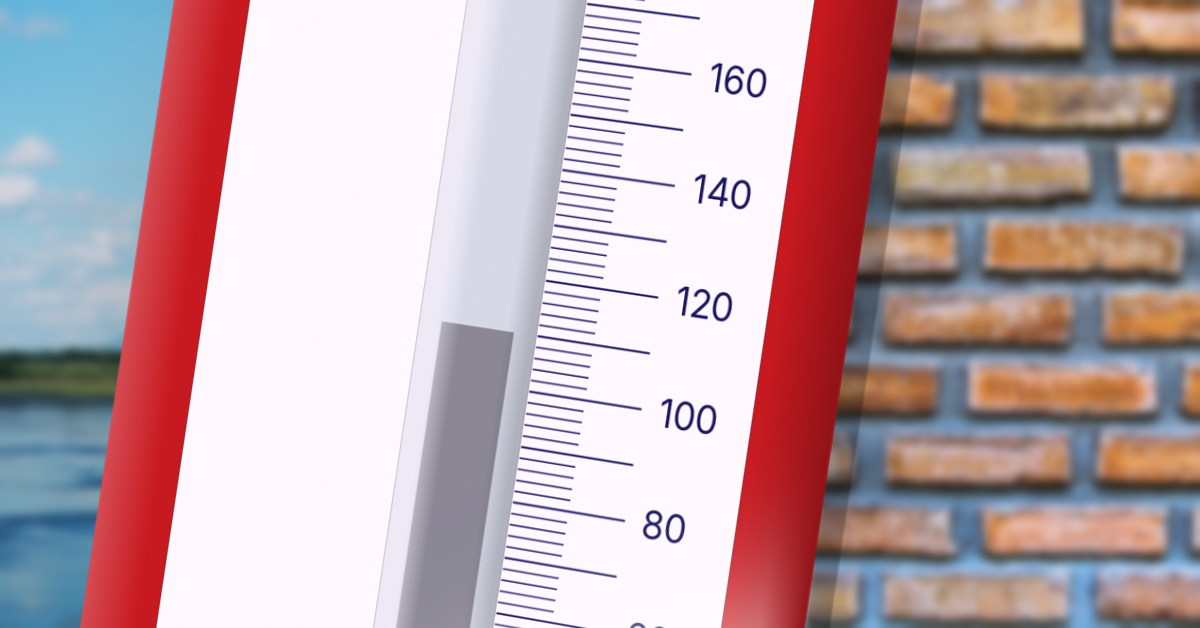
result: 110 mmHg
